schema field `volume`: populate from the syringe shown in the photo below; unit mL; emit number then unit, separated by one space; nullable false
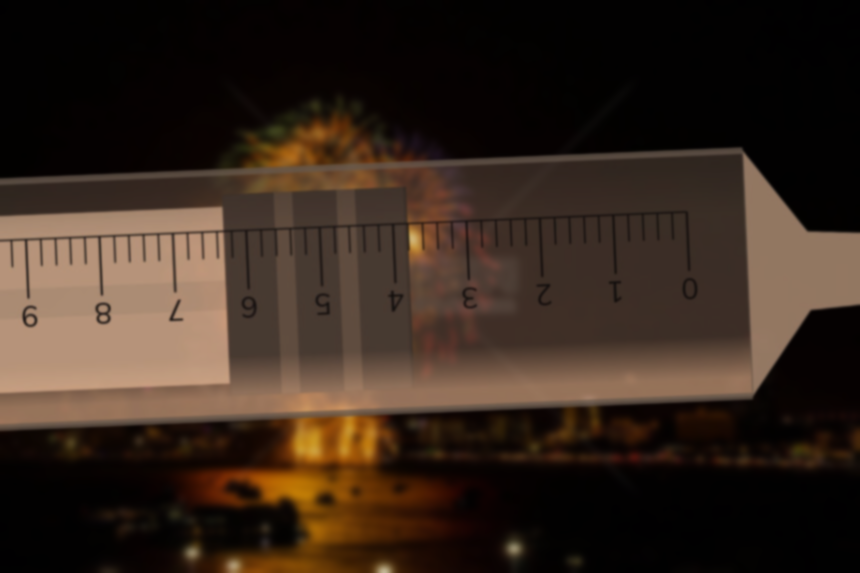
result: 3.8 mL
